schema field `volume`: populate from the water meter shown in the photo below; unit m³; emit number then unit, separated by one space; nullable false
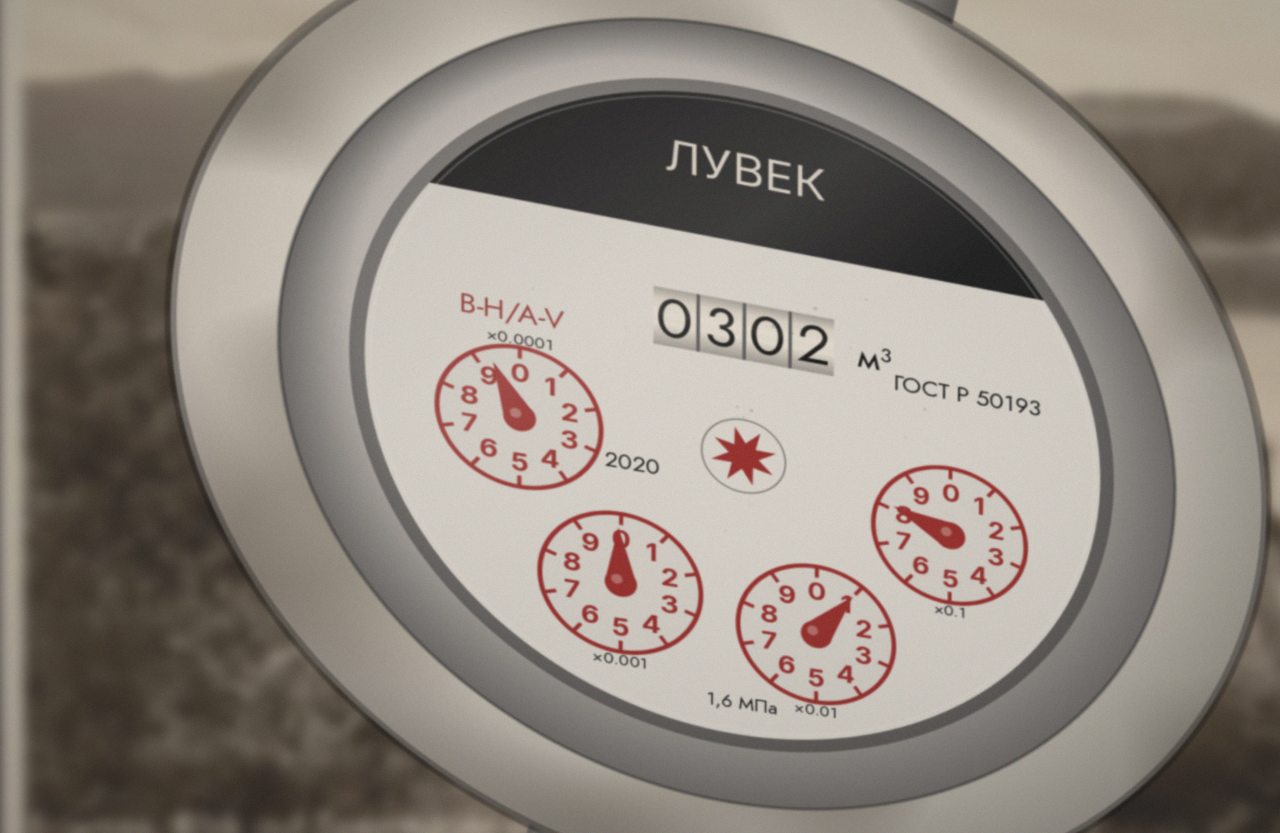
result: 302.8099 m³
